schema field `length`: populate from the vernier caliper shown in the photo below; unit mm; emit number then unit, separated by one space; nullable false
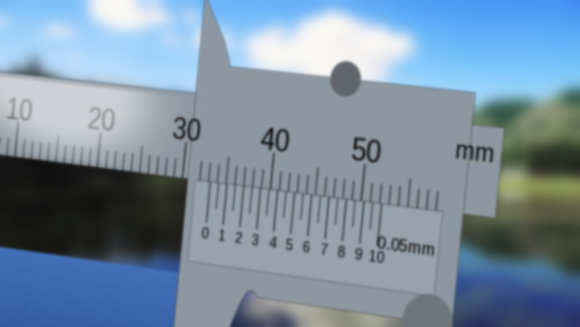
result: 33.2 mm
